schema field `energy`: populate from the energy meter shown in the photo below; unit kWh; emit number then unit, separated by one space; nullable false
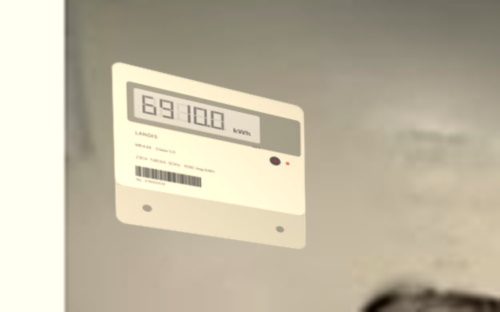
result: 6910.0 kWh
